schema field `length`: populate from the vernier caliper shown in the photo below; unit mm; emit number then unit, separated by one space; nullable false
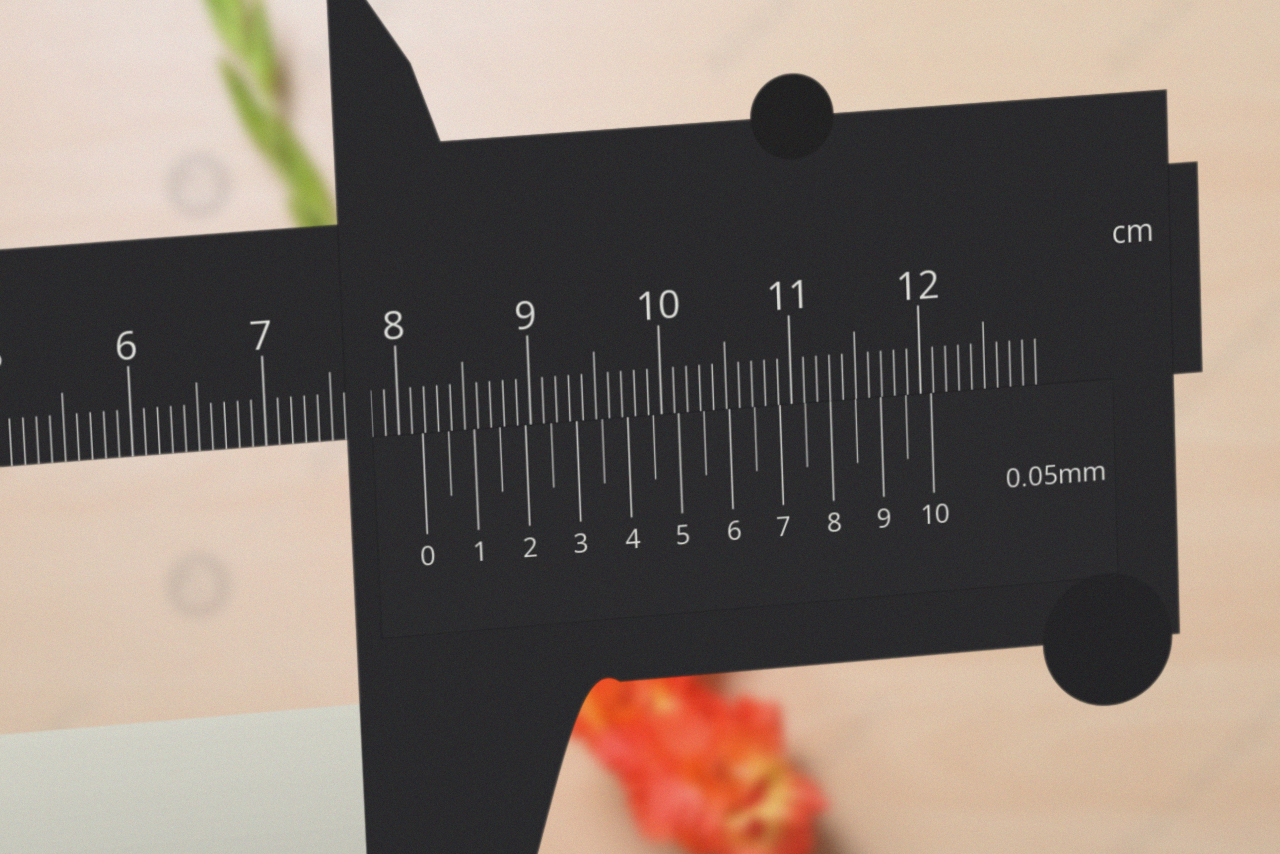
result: 81.8 mm
